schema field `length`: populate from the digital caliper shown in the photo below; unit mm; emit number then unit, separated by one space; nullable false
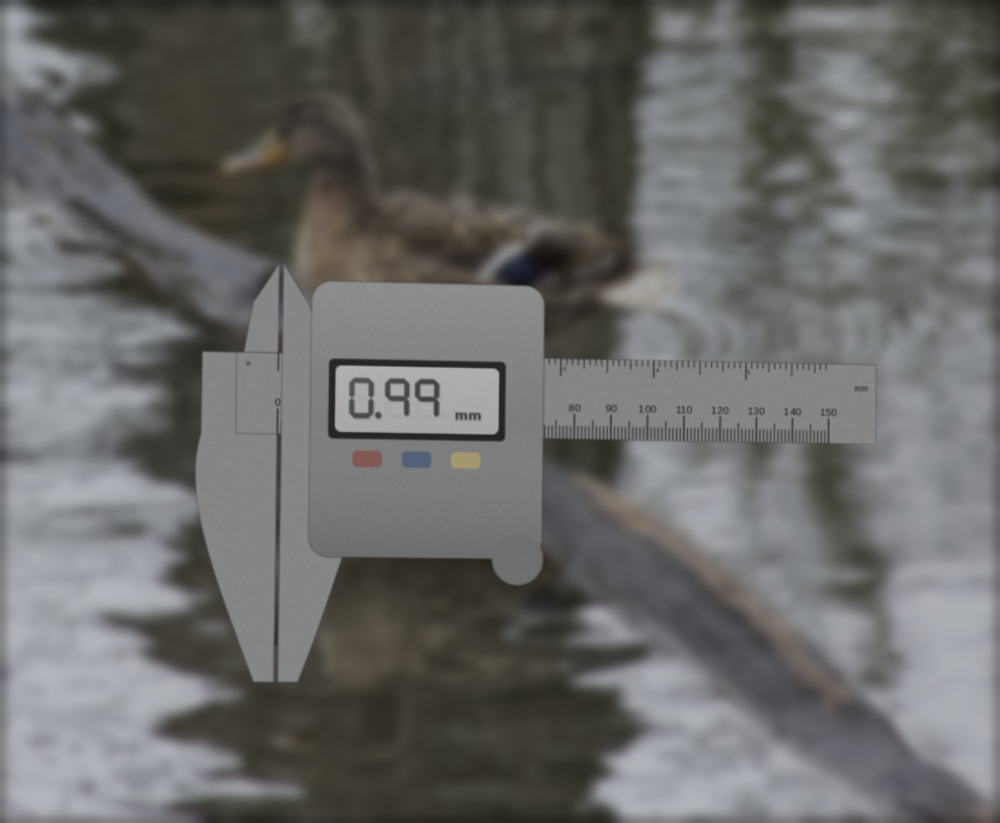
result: 0.99 mm
